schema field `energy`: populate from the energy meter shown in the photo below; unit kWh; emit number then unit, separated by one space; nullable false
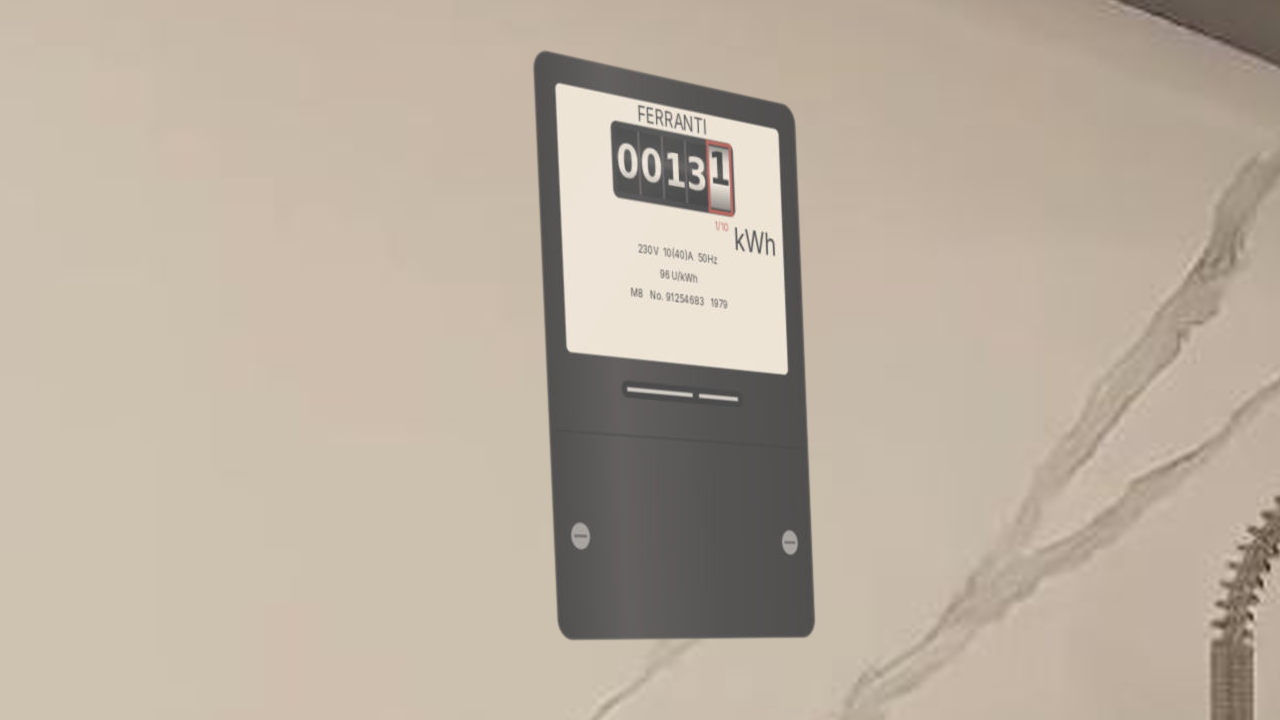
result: 13.1 kWh
